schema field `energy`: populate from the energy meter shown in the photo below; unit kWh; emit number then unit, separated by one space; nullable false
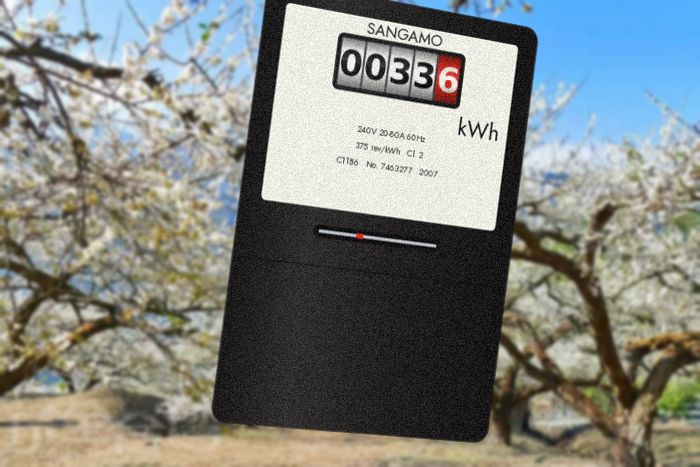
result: 33.6 kWh
